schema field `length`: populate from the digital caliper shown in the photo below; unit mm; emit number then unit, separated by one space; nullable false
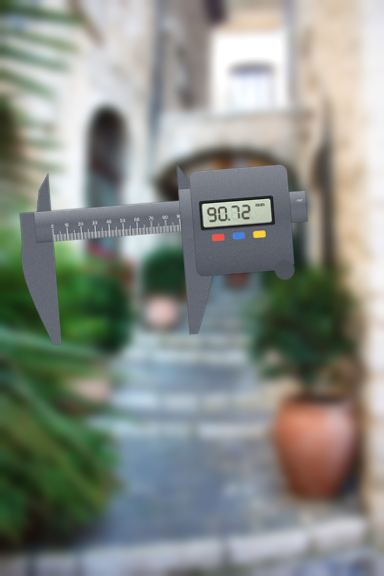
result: 90.72 mm
